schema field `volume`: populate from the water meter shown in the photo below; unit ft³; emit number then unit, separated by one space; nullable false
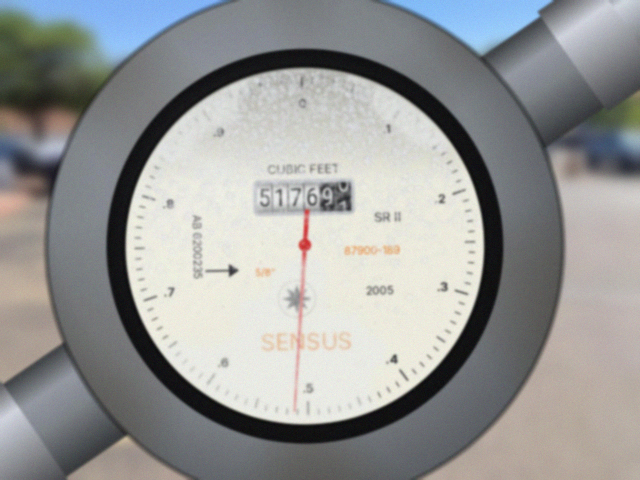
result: 517690.51 ft³
